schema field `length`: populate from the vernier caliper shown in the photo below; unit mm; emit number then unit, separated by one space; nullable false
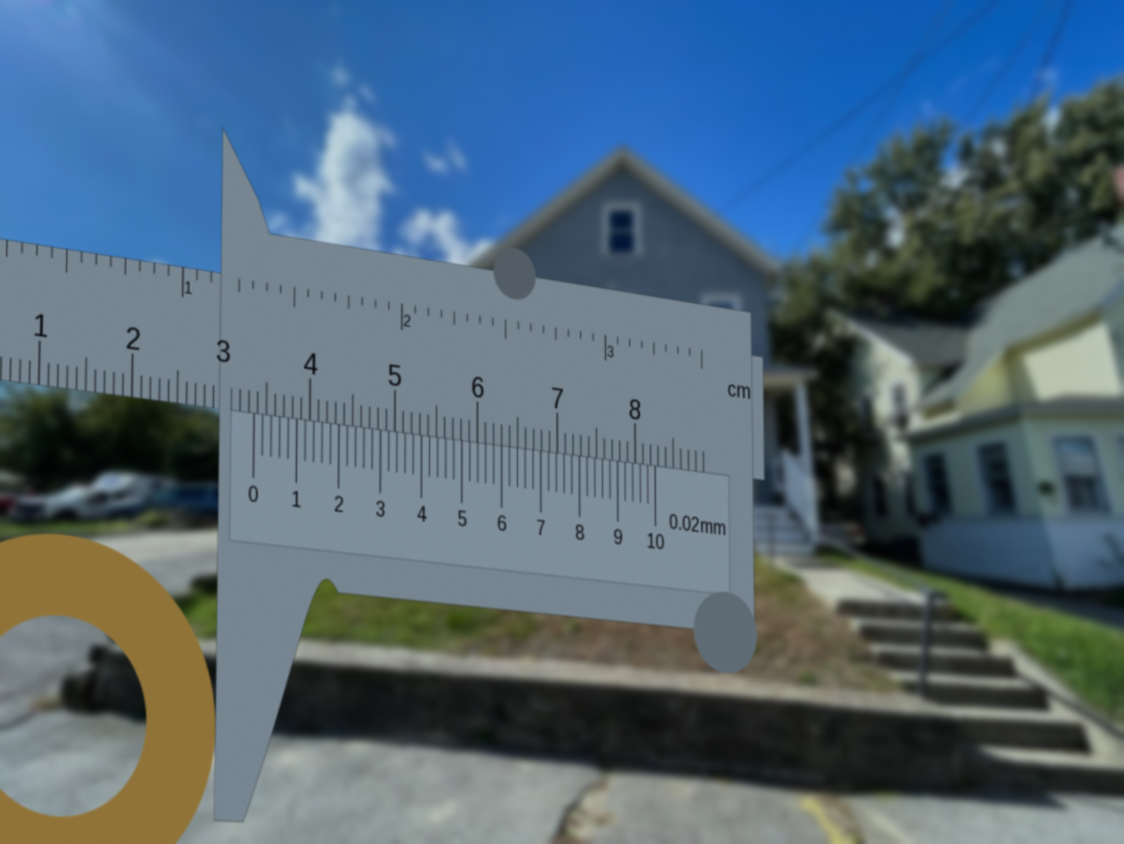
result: 33.6 mm
